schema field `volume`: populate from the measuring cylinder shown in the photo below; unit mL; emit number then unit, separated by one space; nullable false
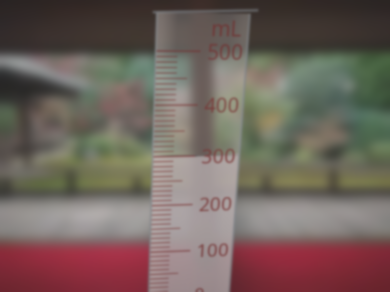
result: 300 mL
